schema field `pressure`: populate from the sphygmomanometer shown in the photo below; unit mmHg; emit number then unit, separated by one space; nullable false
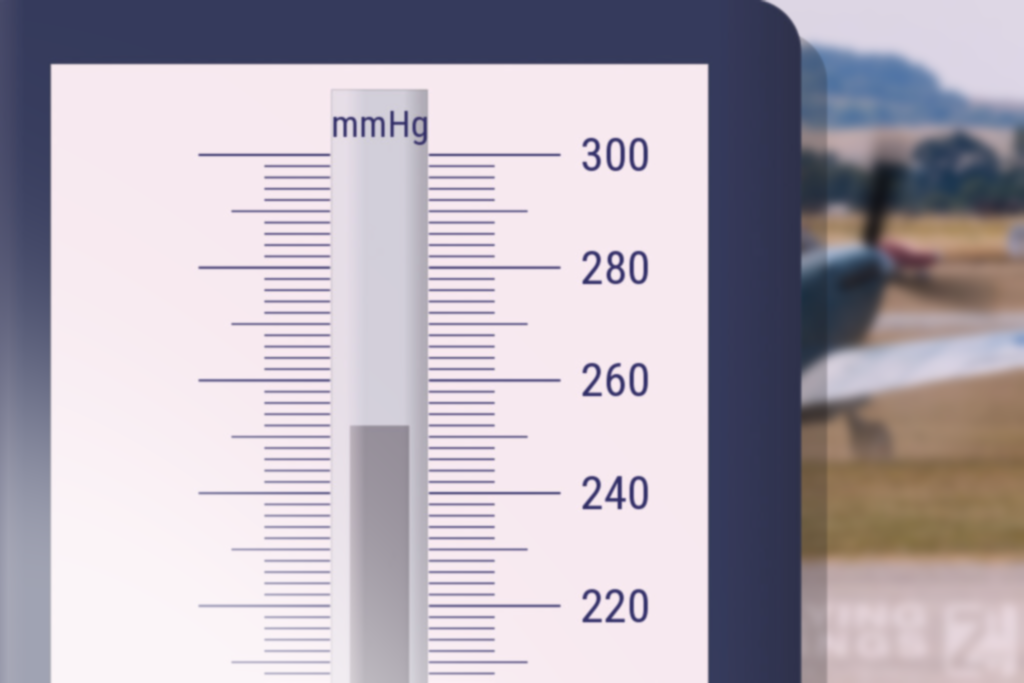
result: 252 mmHg
